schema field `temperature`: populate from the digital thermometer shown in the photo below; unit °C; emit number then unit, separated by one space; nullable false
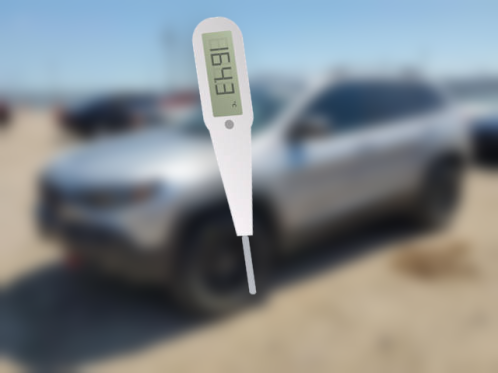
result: 164.3 °C
